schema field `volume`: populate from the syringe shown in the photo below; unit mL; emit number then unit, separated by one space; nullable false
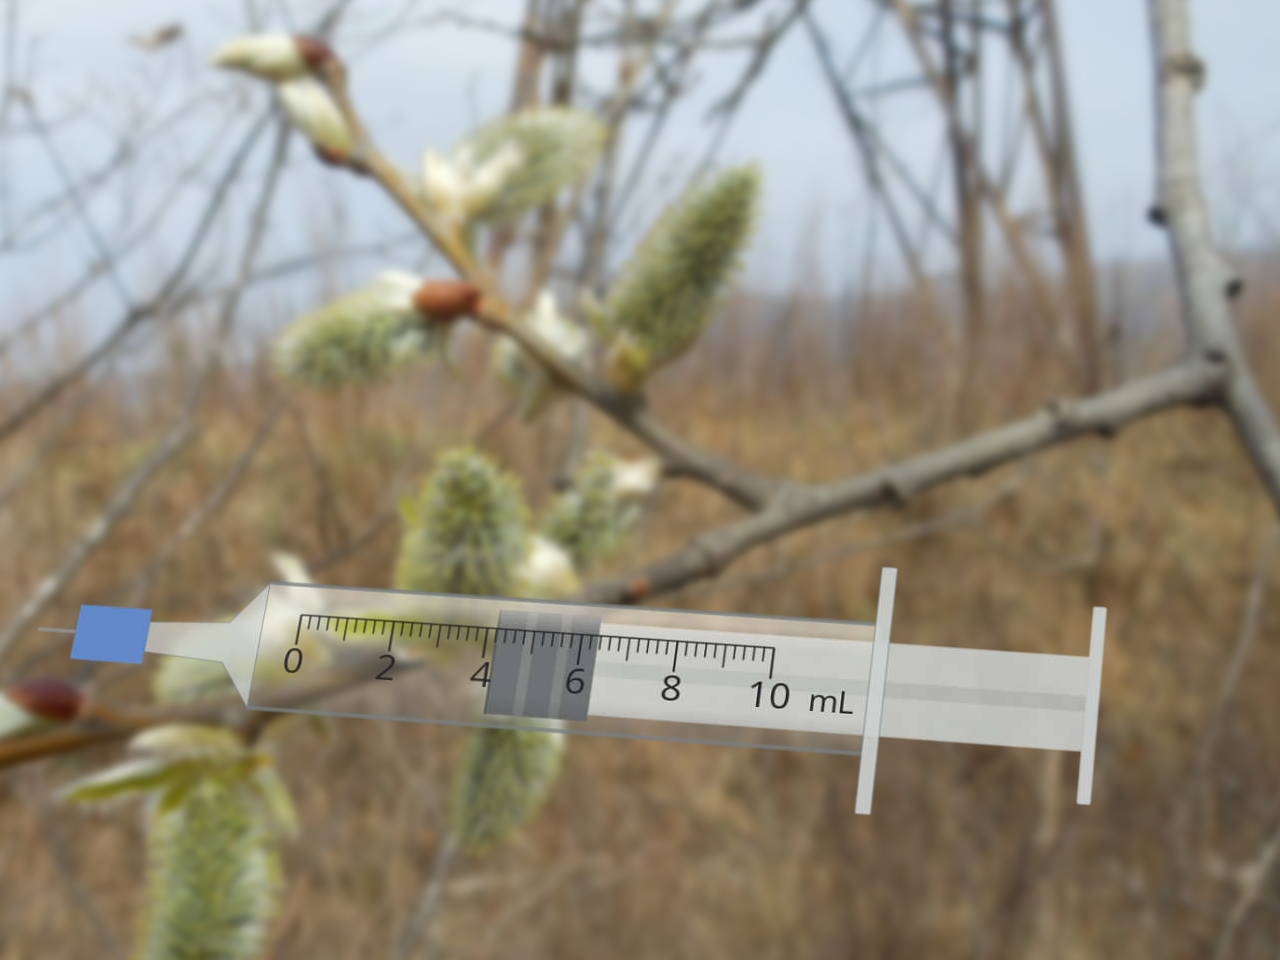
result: 4.2 mL
